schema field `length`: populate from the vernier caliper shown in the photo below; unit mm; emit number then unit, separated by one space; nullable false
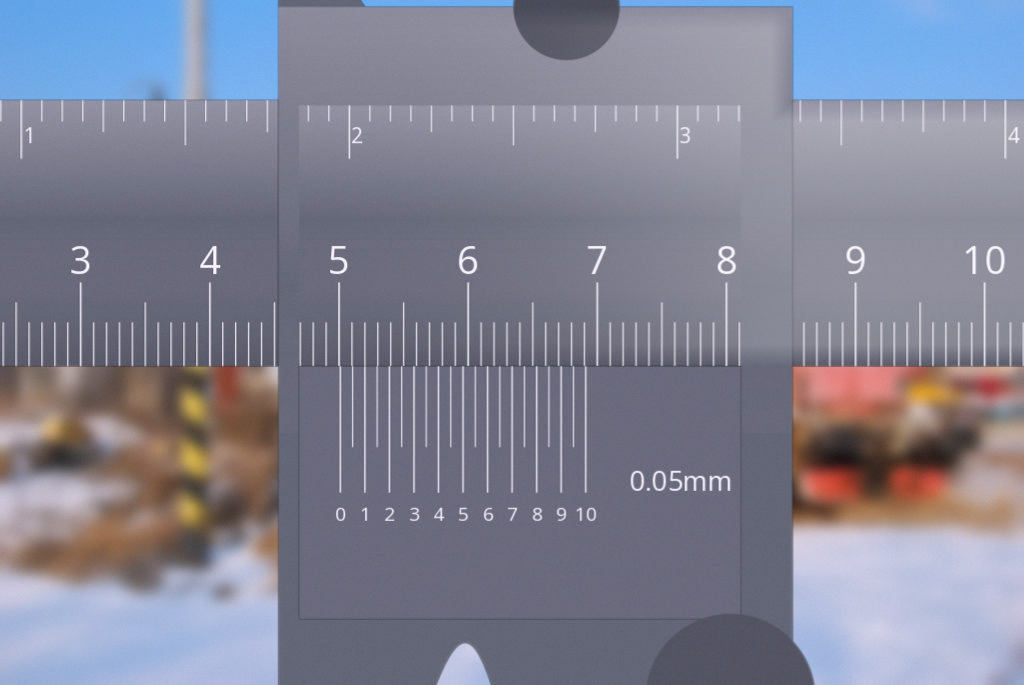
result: 50.1 mm
